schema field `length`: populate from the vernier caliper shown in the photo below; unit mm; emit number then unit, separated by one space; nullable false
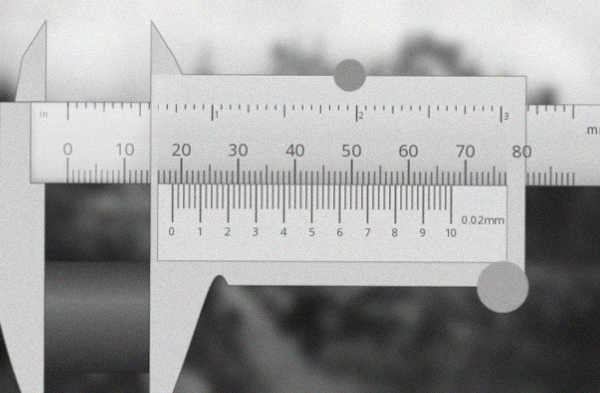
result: 18.5 mm
